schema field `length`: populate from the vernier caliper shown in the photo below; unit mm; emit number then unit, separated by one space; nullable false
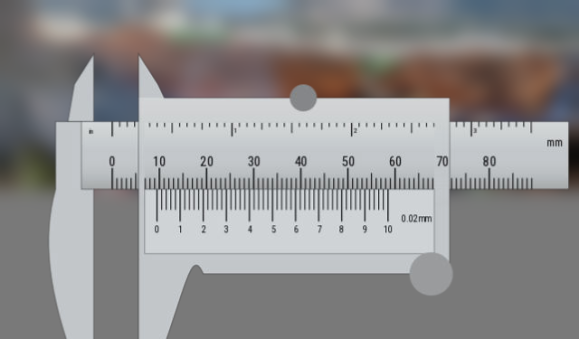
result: 9.5 mm
